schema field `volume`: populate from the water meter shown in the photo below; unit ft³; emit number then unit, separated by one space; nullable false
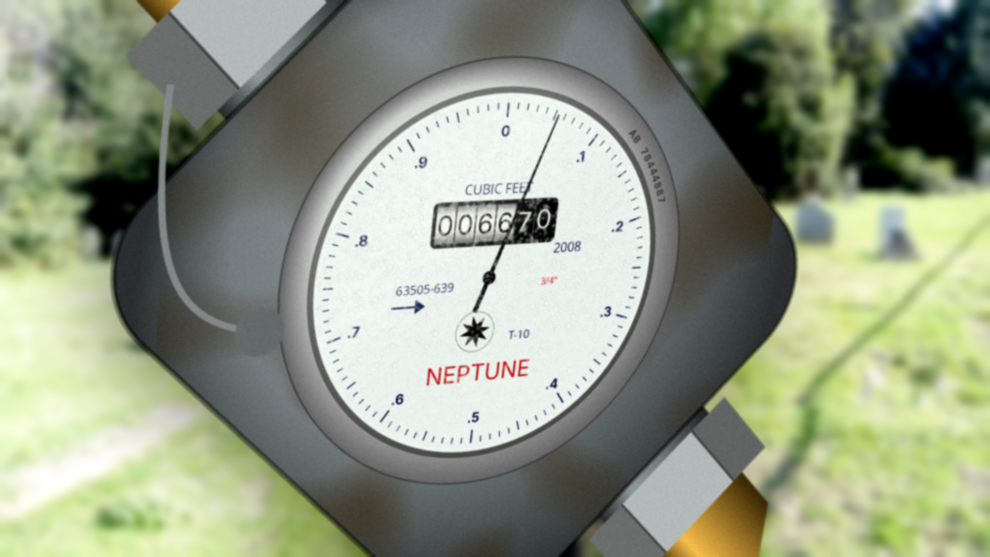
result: 6670.05 ft³
